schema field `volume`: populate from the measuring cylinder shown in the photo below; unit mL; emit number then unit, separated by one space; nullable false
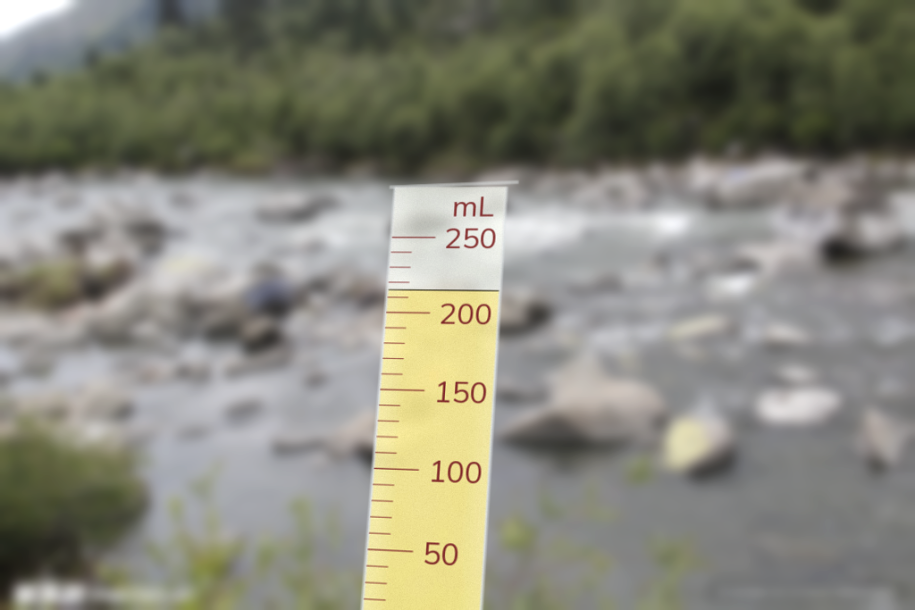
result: 215 mL
